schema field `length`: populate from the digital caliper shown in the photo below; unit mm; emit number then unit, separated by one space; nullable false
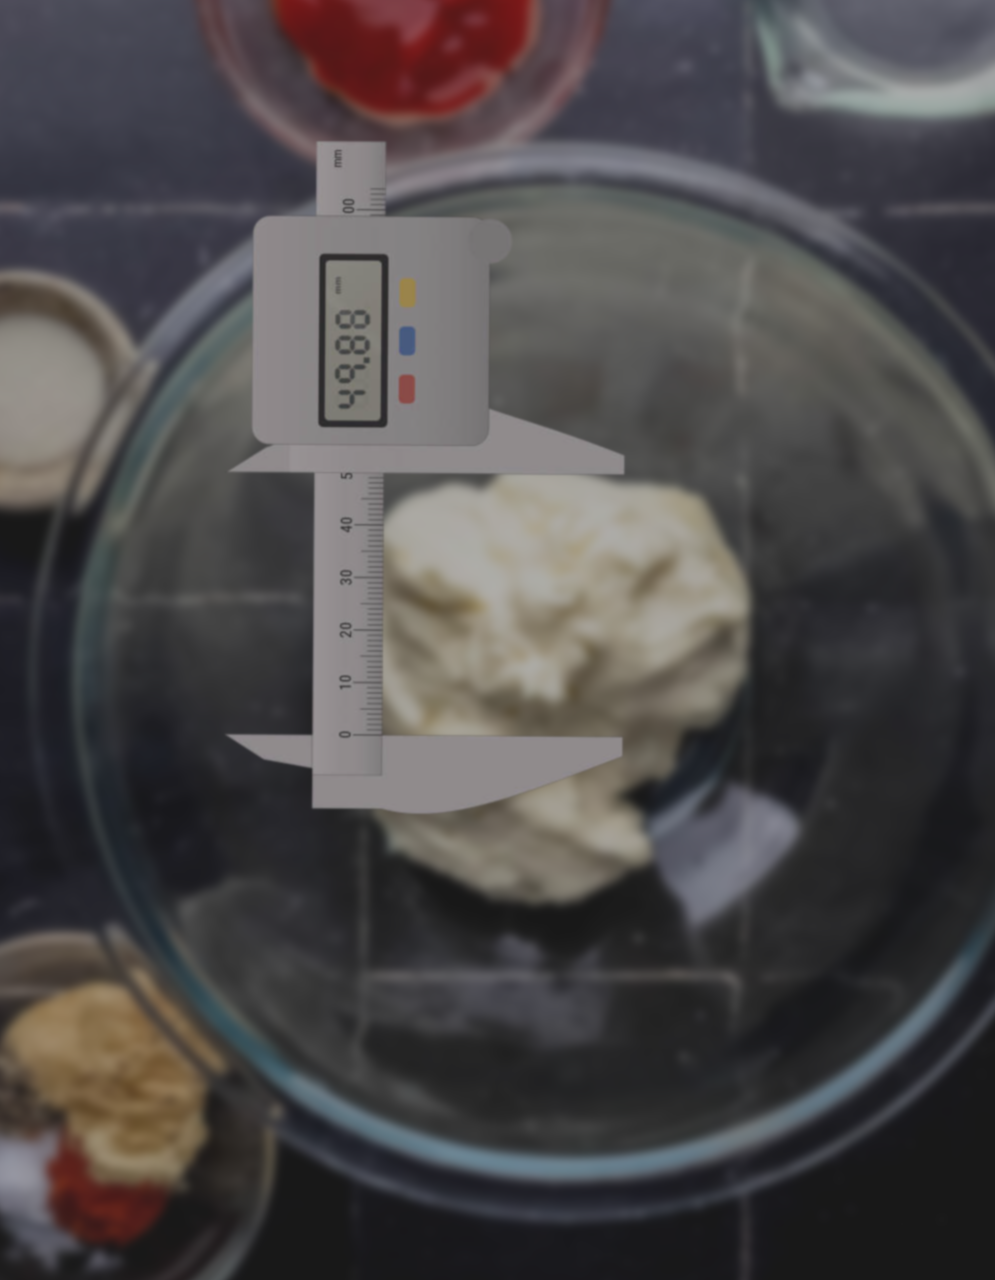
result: 49.88 mm
